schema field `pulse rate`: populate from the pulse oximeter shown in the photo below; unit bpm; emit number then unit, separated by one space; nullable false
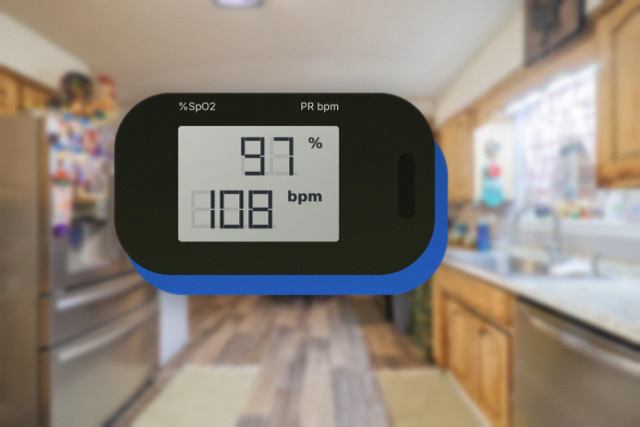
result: 108 bpm
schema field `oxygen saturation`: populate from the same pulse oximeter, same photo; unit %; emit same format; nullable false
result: 97 %
